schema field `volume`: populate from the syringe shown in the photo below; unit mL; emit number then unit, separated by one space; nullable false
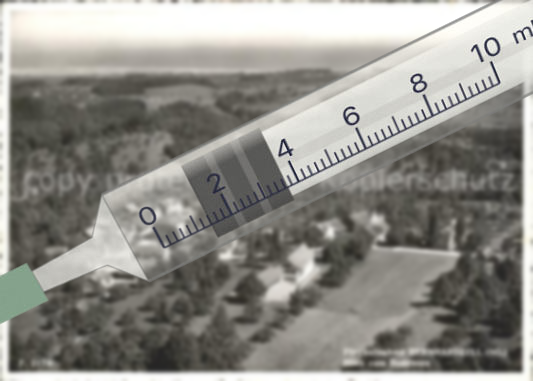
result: 1.4 mL
